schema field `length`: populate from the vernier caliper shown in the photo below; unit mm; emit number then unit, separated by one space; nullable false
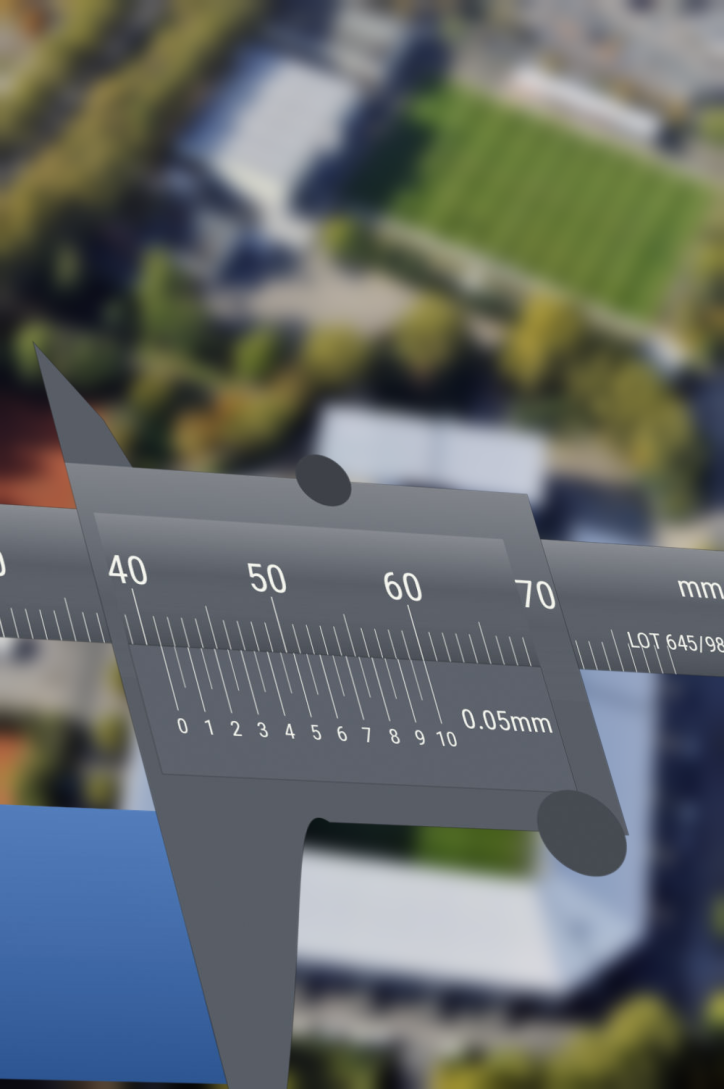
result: 41.0 mm
